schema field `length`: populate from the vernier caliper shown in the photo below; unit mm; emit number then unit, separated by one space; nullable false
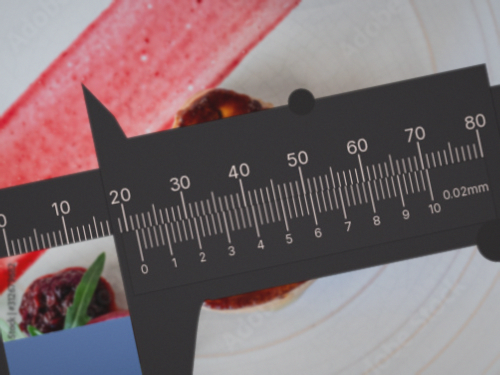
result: 21.5 mm
